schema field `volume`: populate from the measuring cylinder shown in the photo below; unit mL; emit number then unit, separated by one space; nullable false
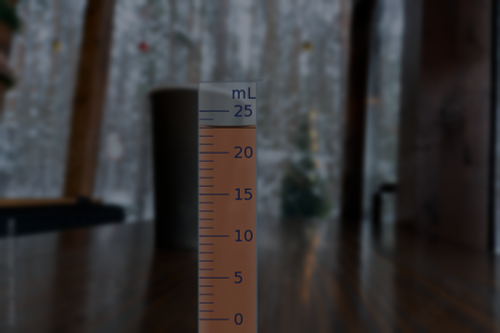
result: 23 mL
